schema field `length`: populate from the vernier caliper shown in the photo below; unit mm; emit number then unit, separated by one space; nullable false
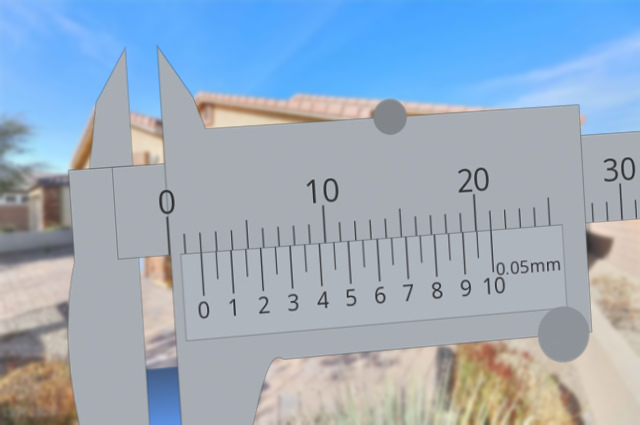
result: 2.0 mm
